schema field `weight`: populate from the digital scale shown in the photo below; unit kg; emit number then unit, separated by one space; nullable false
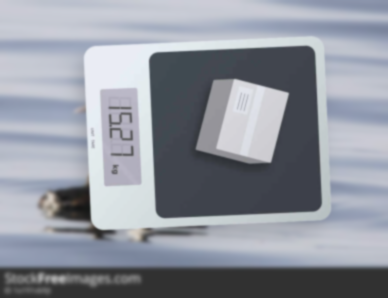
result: 15.27 kg
